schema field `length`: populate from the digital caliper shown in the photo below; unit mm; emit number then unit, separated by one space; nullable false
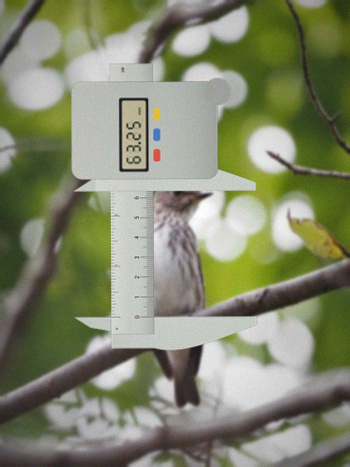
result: 63.25 mm
